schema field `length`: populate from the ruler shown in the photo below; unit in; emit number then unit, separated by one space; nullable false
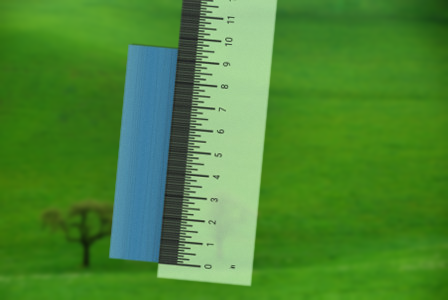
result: 9.5 in
